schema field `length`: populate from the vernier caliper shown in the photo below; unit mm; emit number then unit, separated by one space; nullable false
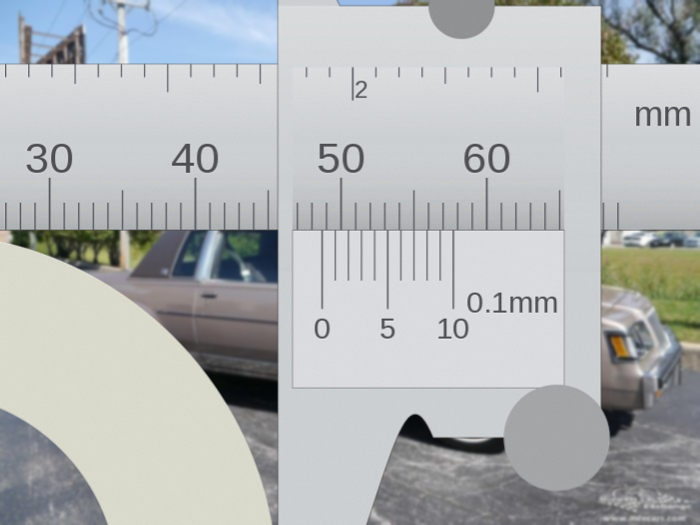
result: 48.7 mm
